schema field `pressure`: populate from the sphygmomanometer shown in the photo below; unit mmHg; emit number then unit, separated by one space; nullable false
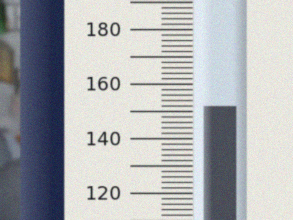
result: 152 mmHg
